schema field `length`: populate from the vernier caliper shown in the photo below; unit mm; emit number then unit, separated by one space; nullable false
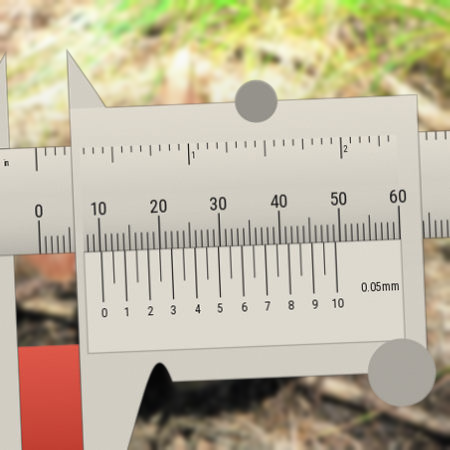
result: 10.2 mm
